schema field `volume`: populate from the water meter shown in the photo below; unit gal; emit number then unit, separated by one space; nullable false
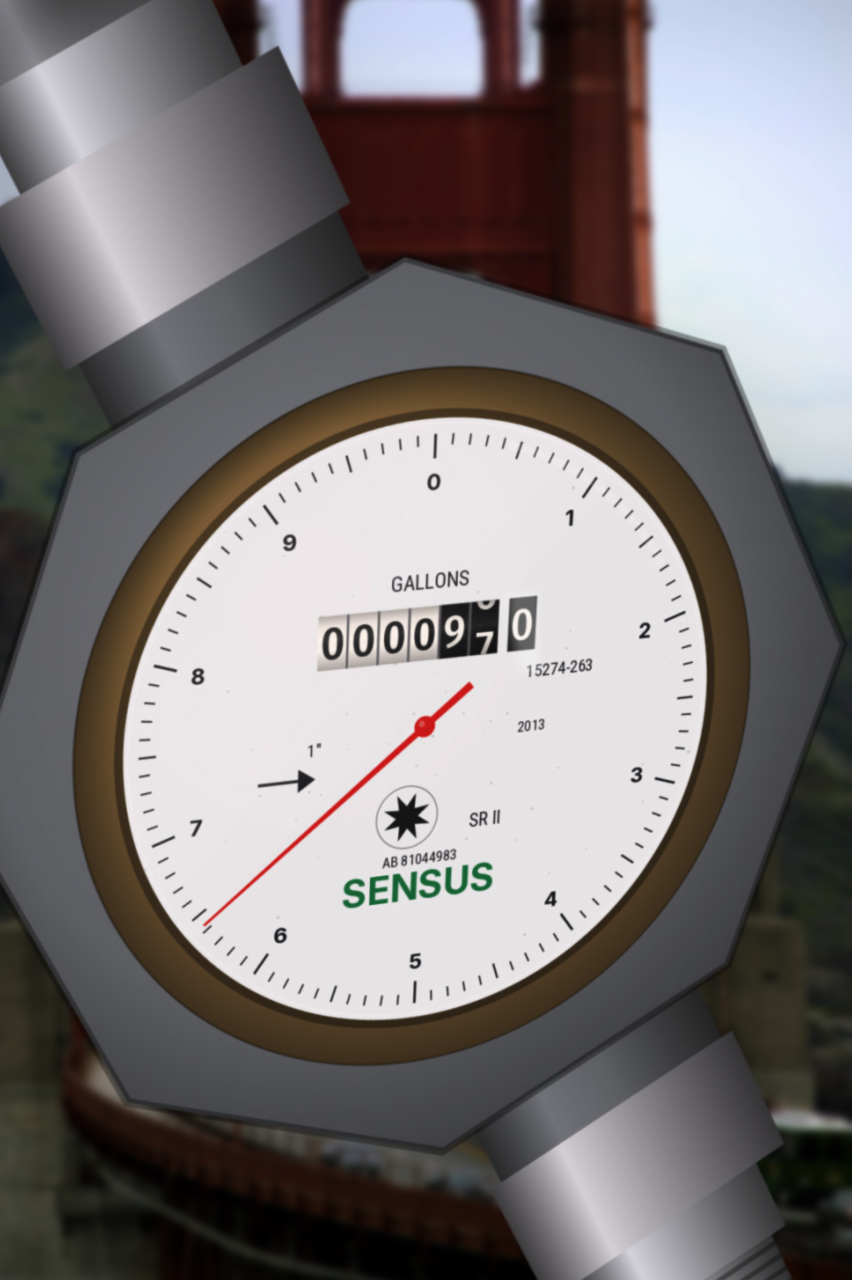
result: 966.4 gal
